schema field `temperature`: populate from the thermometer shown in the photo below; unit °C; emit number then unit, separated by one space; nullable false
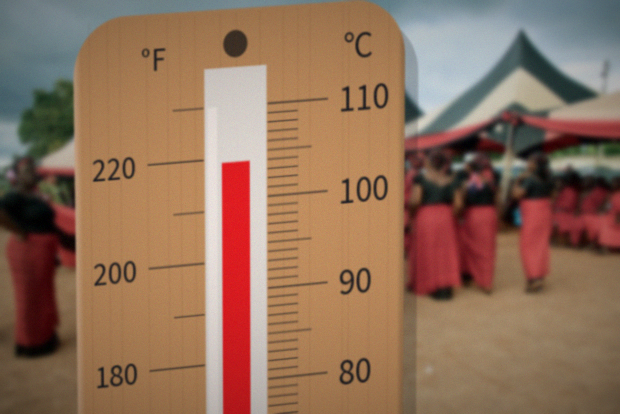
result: 104 °C
